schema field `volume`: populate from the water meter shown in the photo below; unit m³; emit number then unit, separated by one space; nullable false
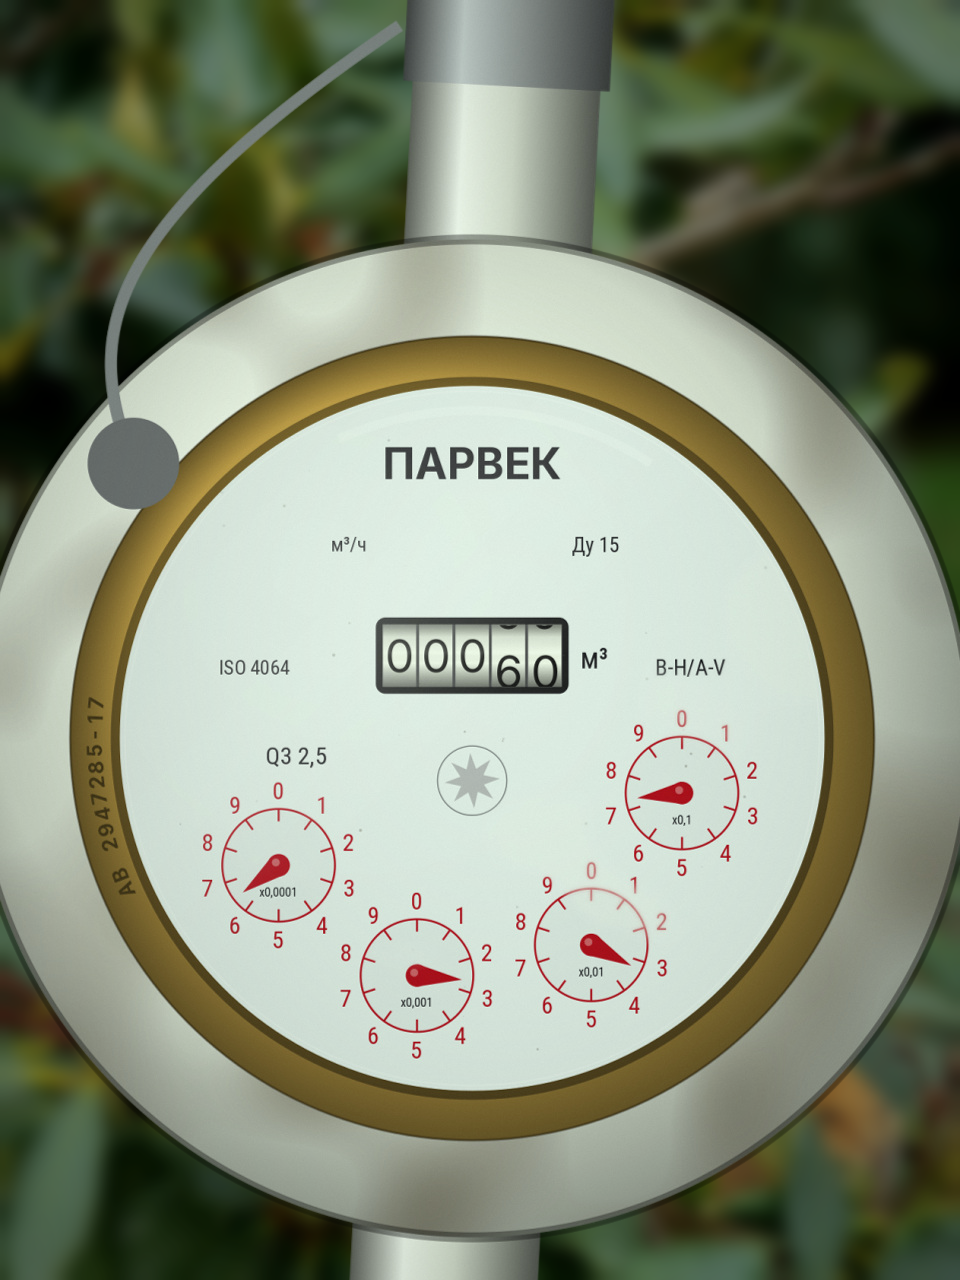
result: 59.7326 m³
